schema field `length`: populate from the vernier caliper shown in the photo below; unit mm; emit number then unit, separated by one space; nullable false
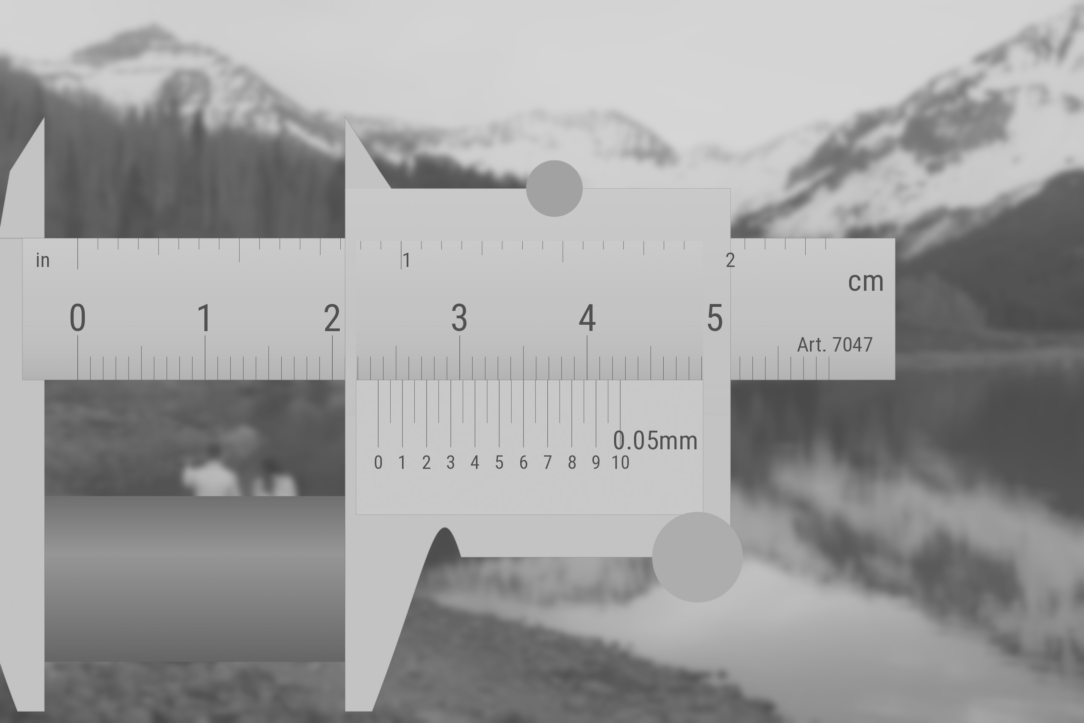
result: 23.6 mm
